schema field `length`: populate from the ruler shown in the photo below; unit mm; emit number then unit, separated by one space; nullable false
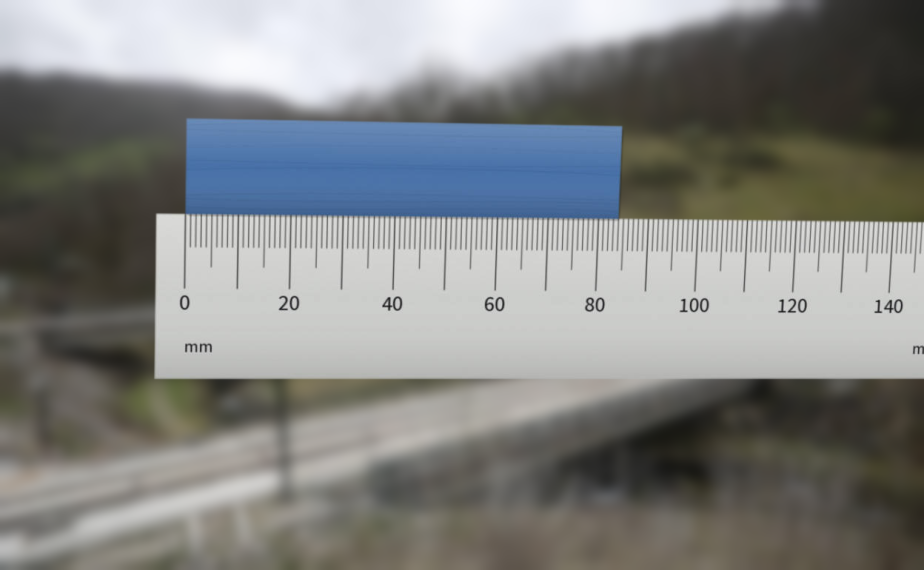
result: 84 mm
